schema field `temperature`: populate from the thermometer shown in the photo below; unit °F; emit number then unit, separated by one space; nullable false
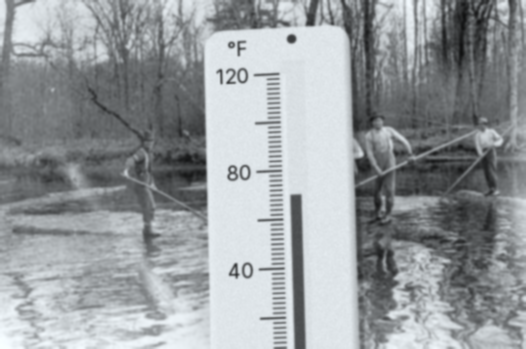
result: 70 °F
